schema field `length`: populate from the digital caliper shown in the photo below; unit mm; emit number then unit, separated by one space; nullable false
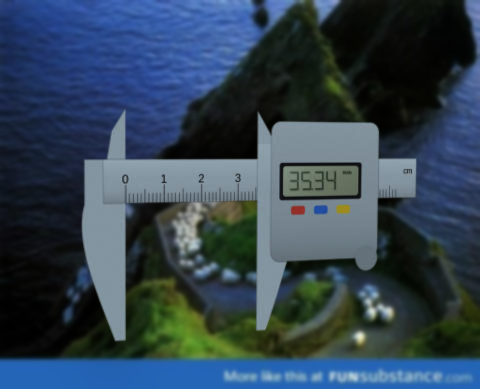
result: 35.34 mm
